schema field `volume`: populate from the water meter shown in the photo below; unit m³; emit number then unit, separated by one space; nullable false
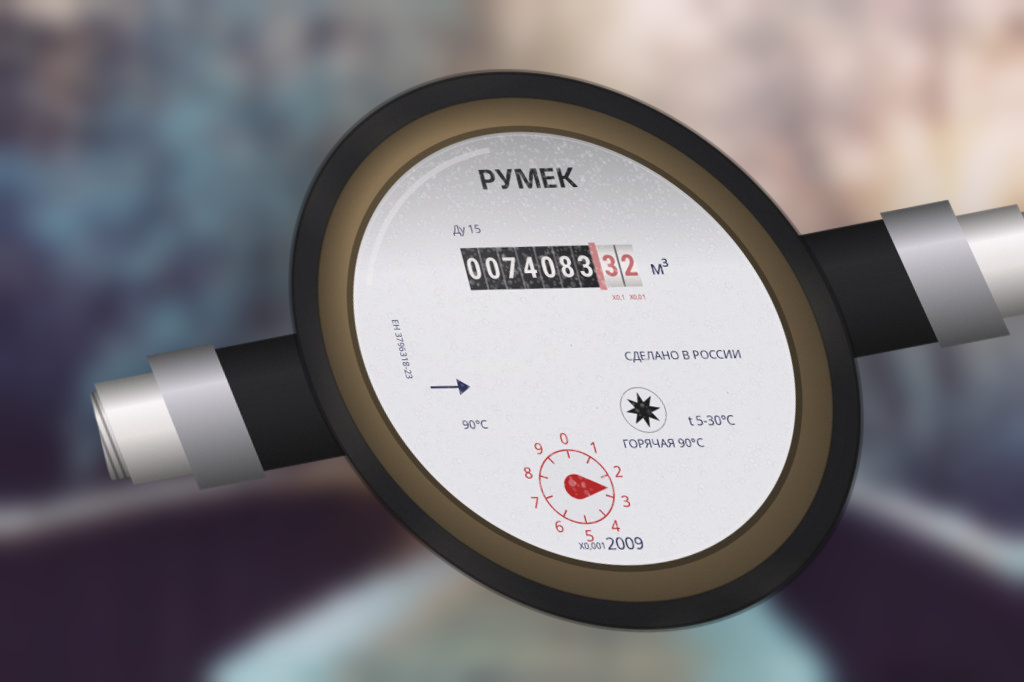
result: 74083.322 m³
